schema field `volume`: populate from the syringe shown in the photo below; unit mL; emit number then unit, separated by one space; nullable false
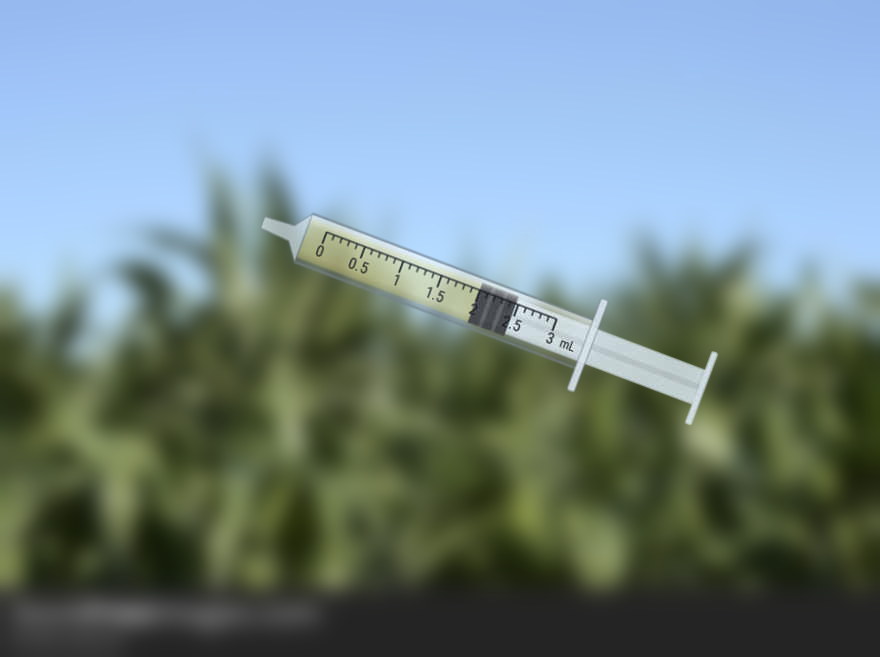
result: 2 mL
